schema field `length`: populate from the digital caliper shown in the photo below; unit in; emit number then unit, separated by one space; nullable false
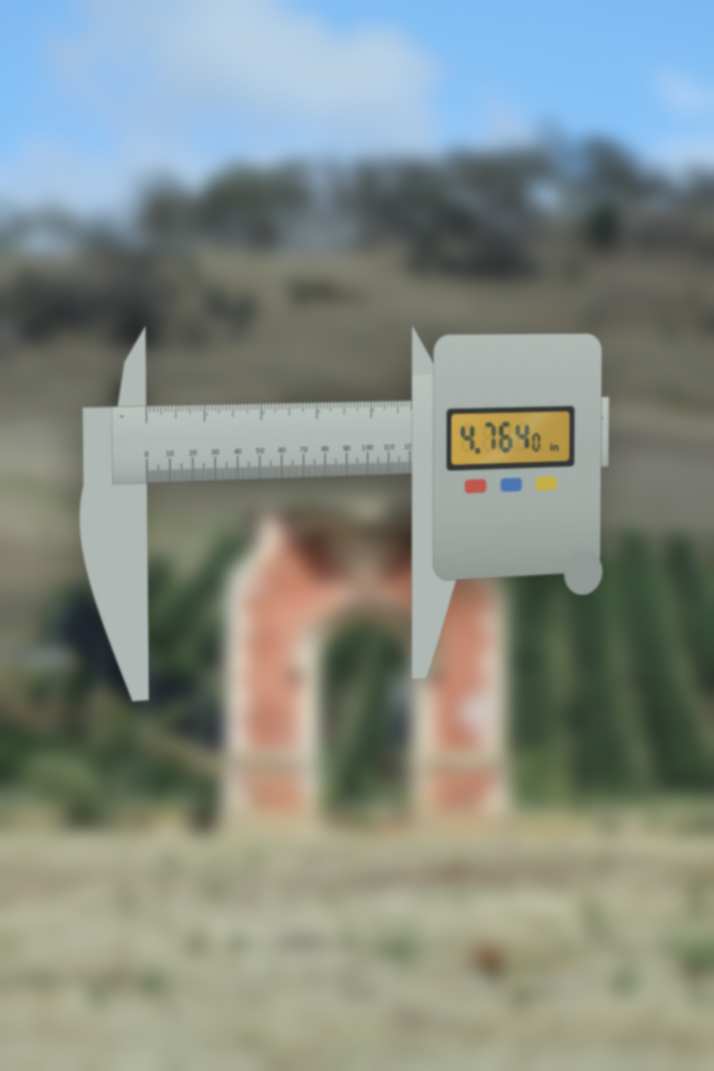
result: 4.7640 in
